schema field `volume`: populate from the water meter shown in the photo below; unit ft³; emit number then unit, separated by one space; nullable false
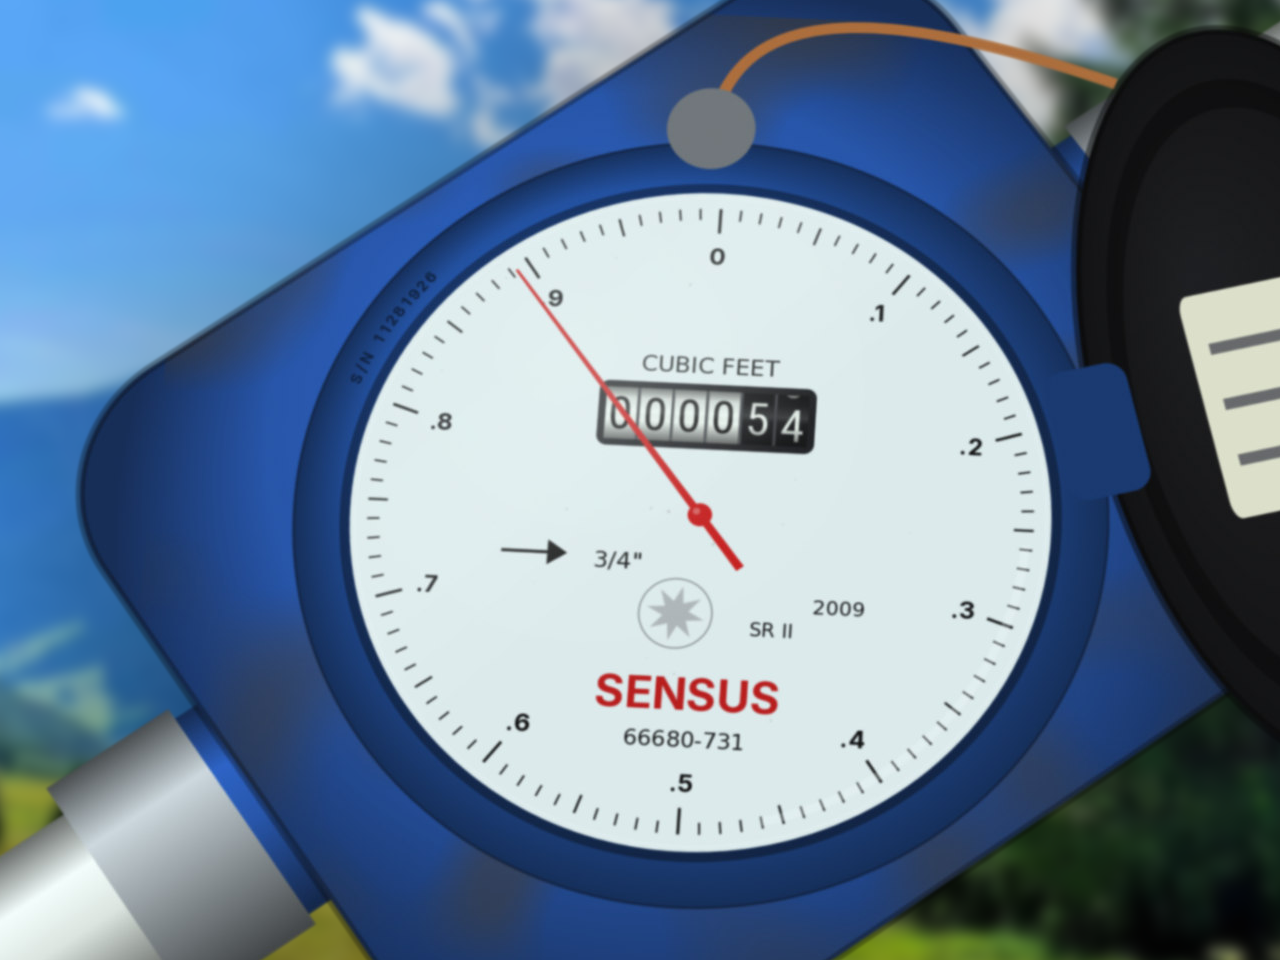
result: 53.89 ft³
